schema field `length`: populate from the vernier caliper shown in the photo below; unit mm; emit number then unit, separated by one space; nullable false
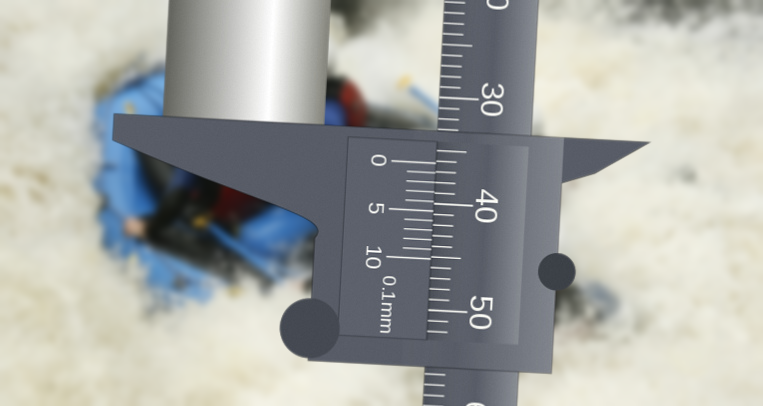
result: 36.2 mm
